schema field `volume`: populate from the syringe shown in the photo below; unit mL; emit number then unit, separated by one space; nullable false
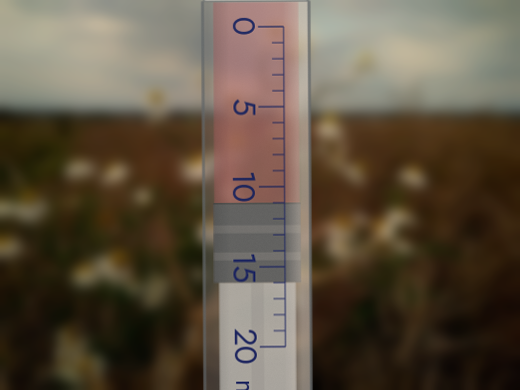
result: 11 mL
